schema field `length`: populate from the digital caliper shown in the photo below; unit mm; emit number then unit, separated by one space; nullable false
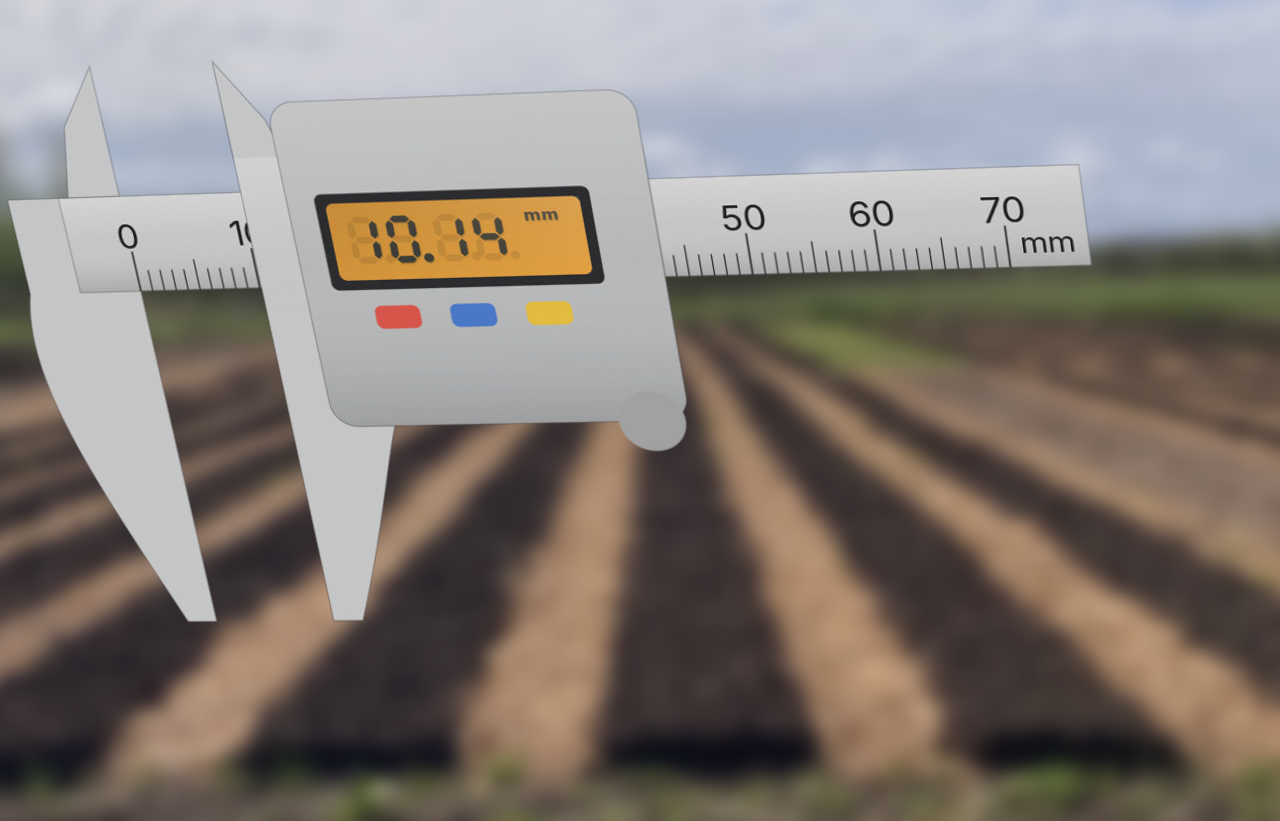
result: 10.14 mm
